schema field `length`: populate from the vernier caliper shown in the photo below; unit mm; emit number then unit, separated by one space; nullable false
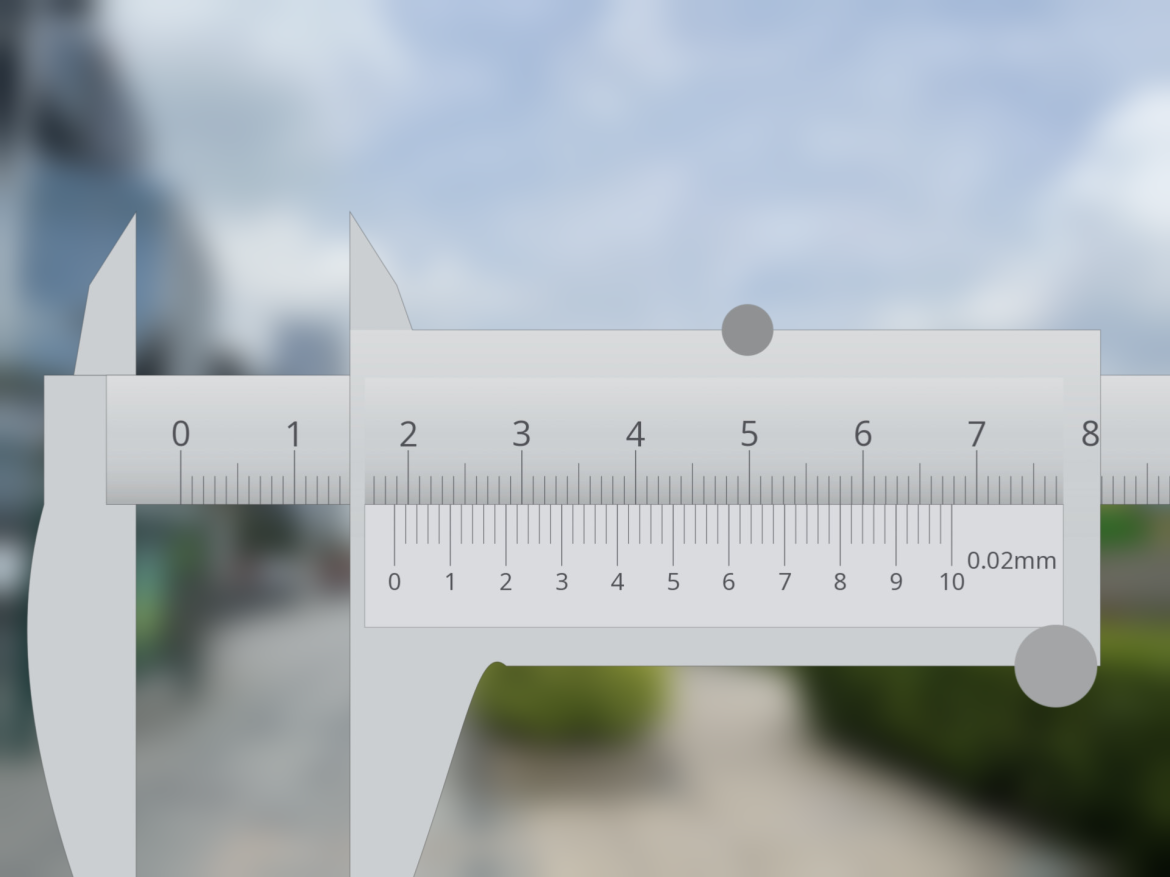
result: 18.8 mm
